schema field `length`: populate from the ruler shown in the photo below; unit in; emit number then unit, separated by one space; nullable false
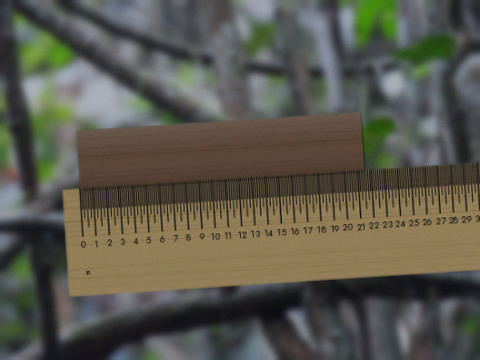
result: 21.5 in
